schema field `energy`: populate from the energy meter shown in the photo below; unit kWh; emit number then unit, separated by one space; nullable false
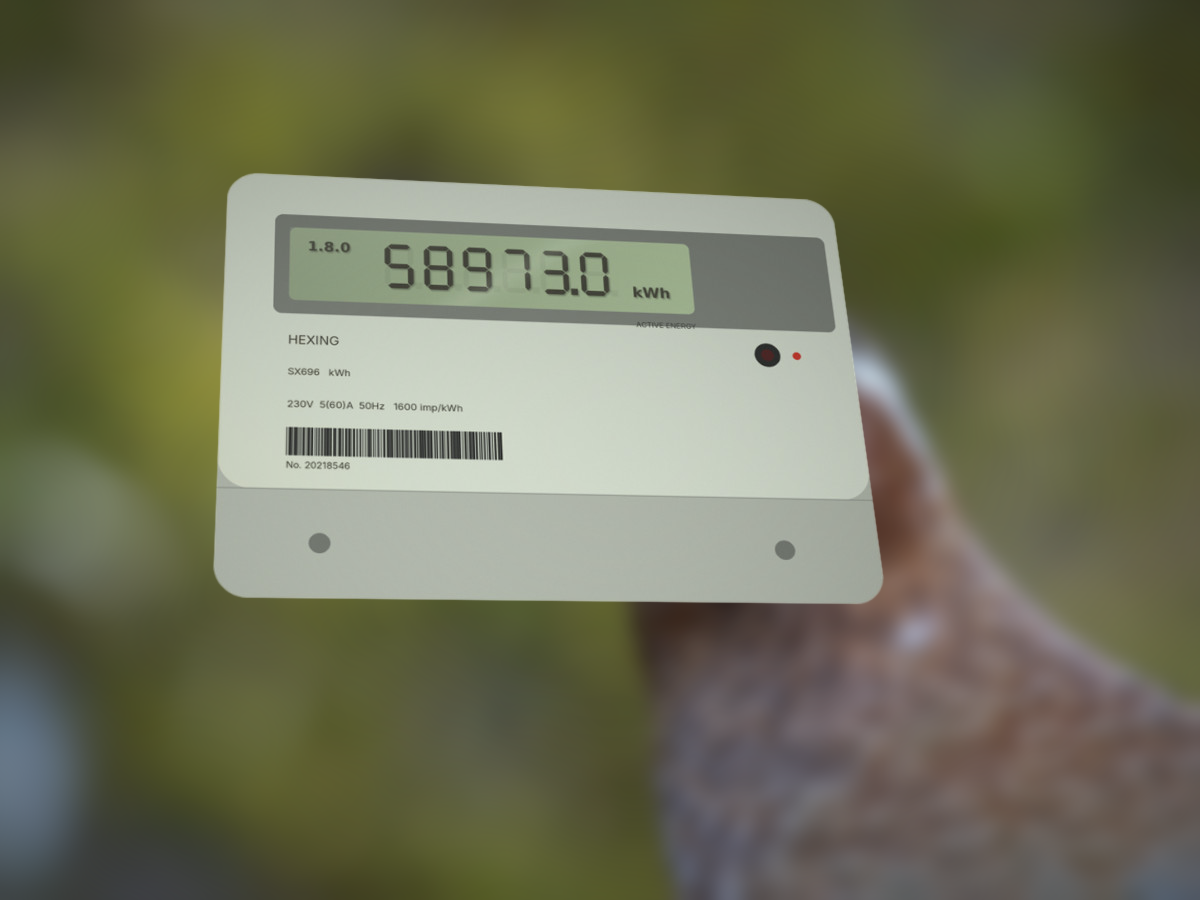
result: 58973.0 kWh
